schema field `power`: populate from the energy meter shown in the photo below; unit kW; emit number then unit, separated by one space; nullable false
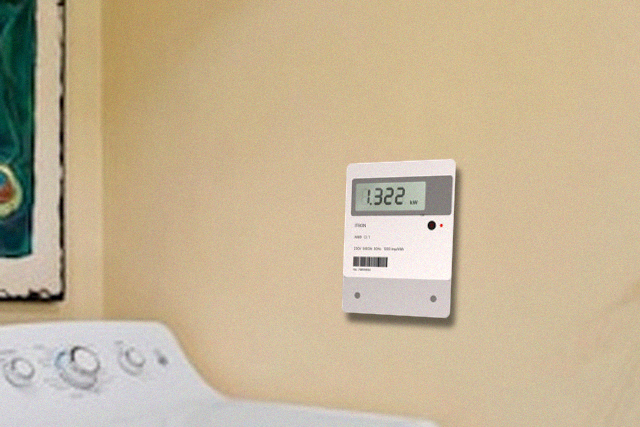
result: 1.322 kW
